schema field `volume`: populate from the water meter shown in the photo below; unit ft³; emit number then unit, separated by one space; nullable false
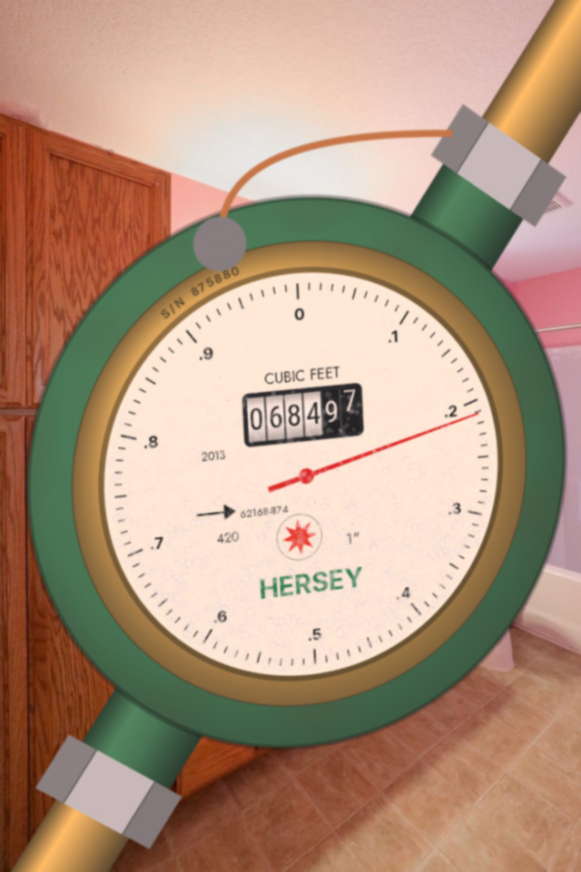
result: 68497.21 ft³
